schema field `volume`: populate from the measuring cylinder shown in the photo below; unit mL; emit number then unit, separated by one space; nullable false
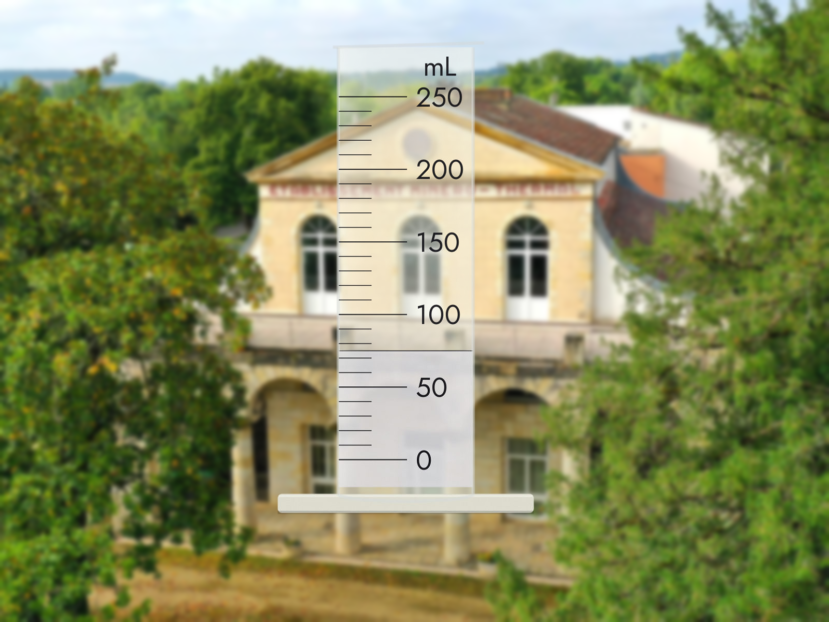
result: 75 mL
